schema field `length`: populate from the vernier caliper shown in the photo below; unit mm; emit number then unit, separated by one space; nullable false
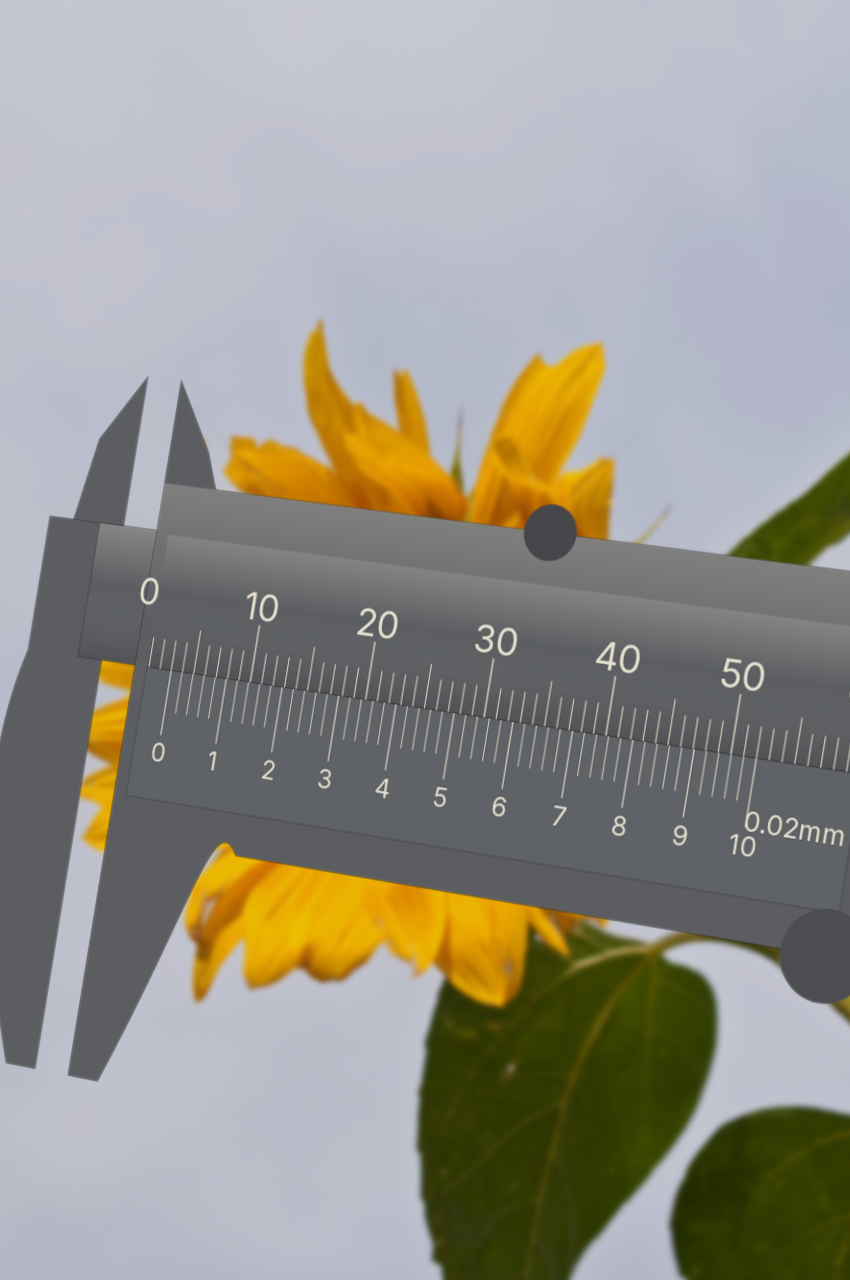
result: 3.0 mm
